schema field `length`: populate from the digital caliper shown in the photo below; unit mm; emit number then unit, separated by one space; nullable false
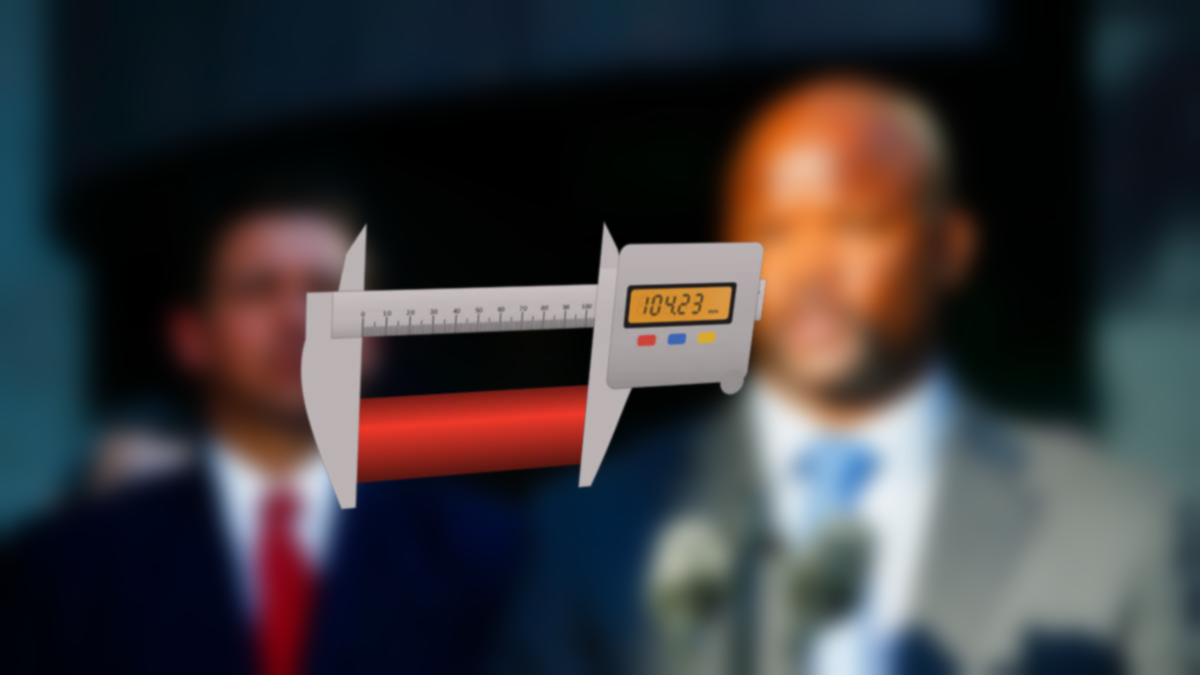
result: 104.23 mm
